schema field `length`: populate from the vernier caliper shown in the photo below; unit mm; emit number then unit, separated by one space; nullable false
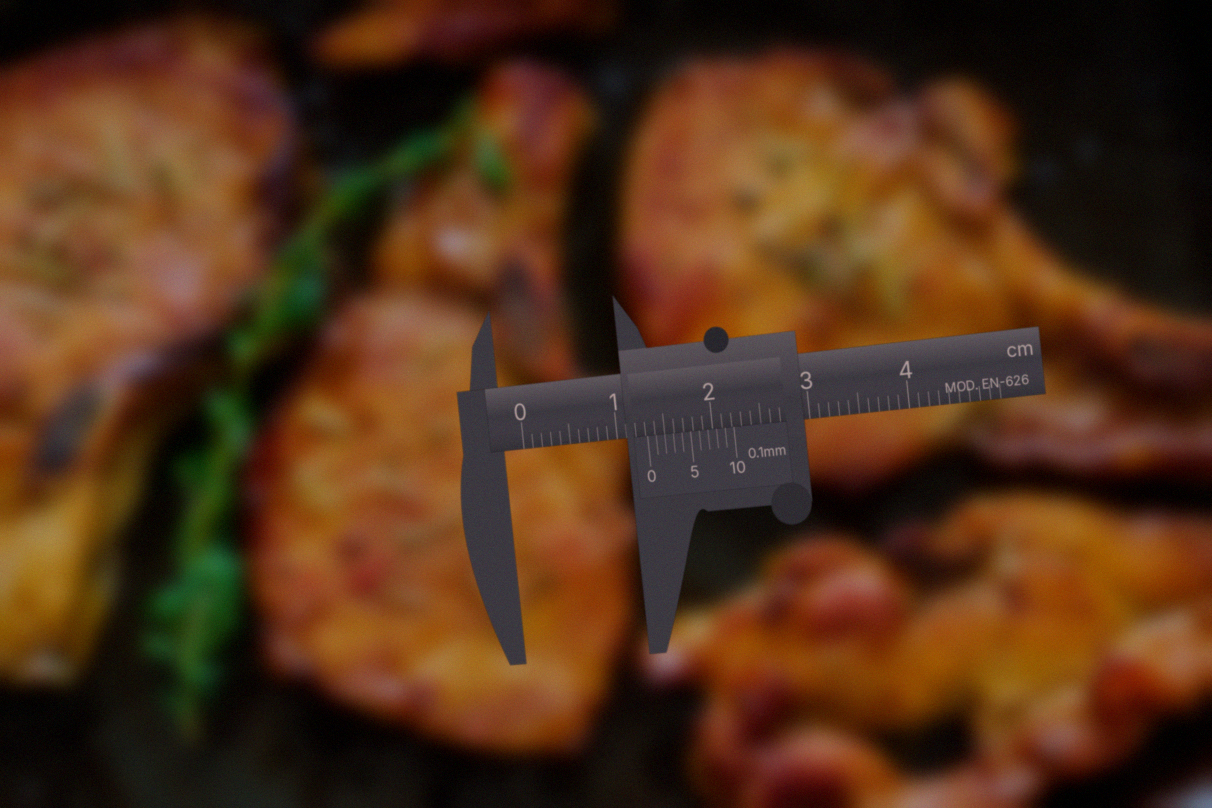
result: 13.2 mm
